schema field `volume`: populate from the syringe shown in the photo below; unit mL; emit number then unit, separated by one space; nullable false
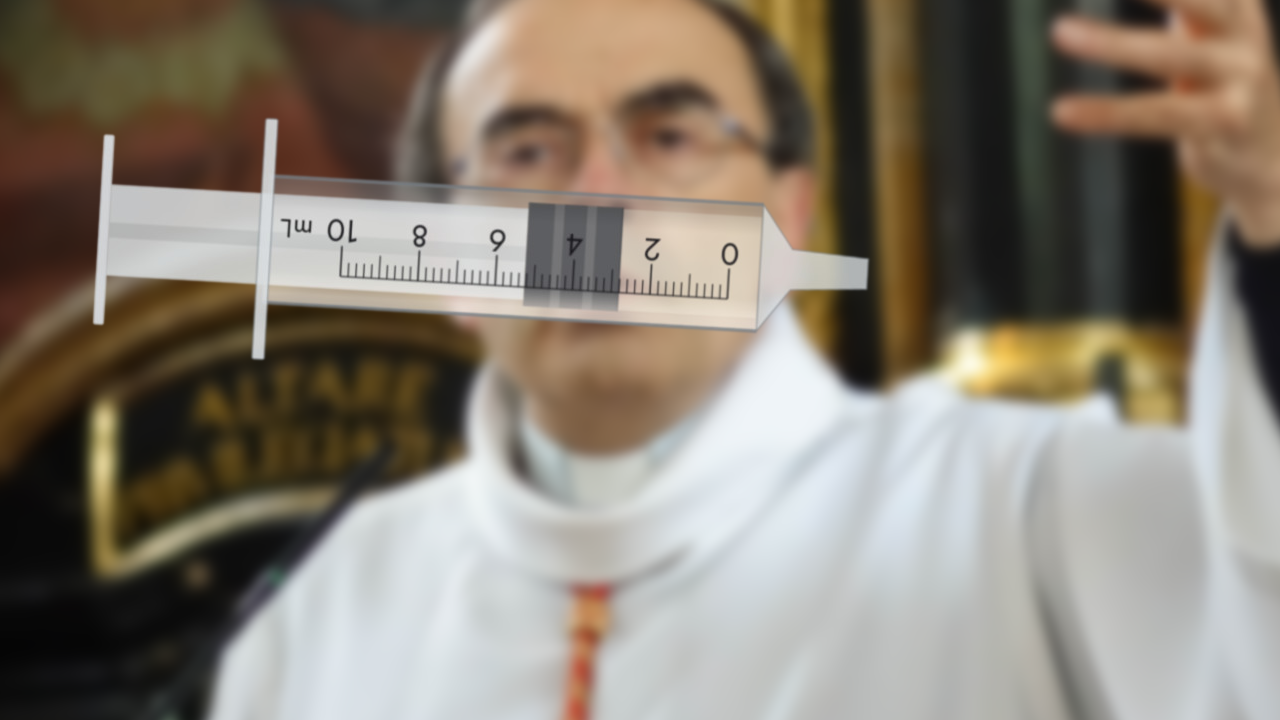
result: 2.8 mL
